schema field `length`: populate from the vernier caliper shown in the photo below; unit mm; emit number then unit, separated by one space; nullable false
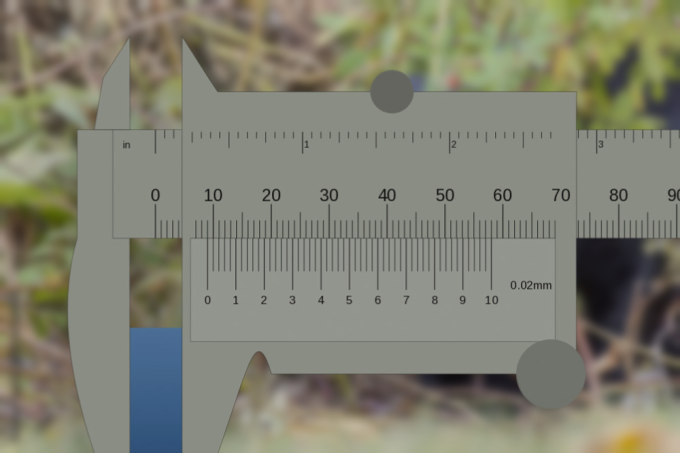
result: 9.0 mm
